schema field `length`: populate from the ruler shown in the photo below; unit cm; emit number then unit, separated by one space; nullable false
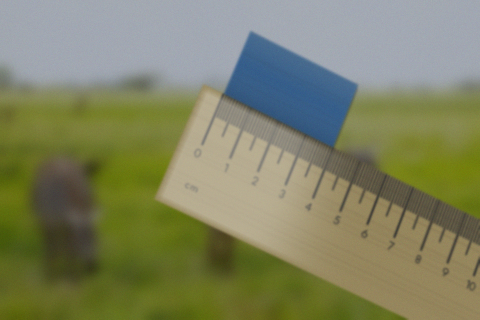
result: 4 cm
